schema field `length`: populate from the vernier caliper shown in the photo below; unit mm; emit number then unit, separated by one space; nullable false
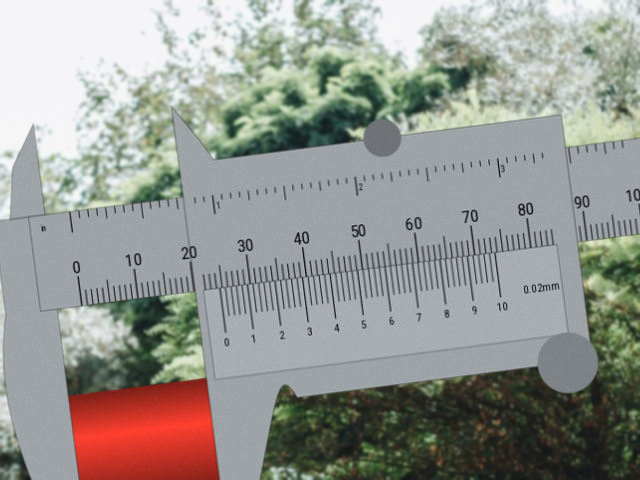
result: 24.6 mm
